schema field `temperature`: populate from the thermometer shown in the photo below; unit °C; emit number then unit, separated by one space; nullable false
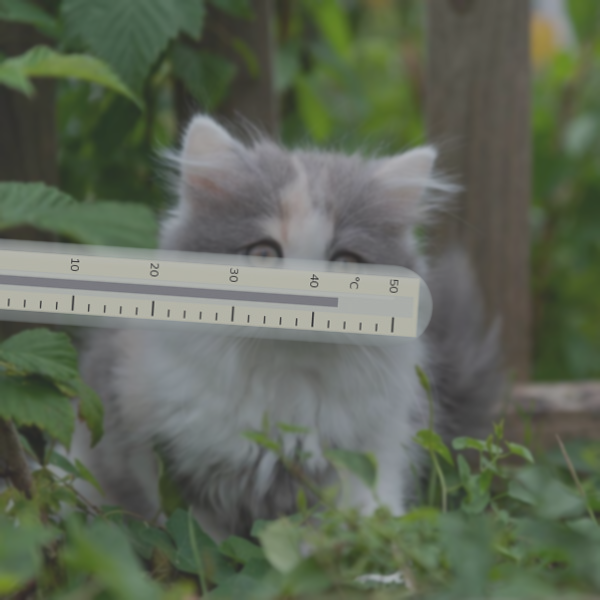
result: 43 °C
